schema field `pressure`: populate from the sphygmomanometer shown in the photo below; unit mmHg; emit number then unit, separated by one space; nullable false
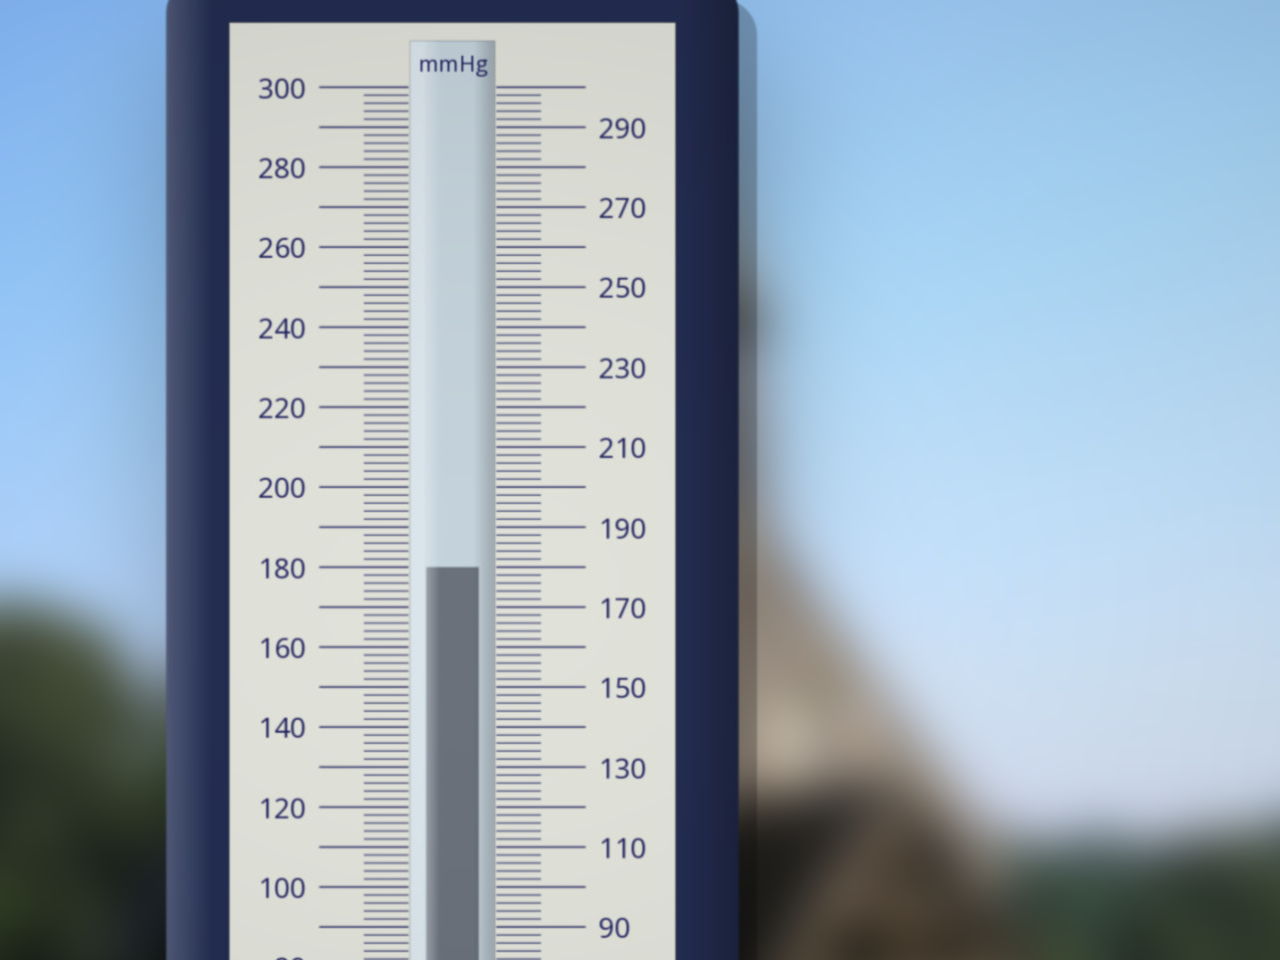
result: 180 mmHg
